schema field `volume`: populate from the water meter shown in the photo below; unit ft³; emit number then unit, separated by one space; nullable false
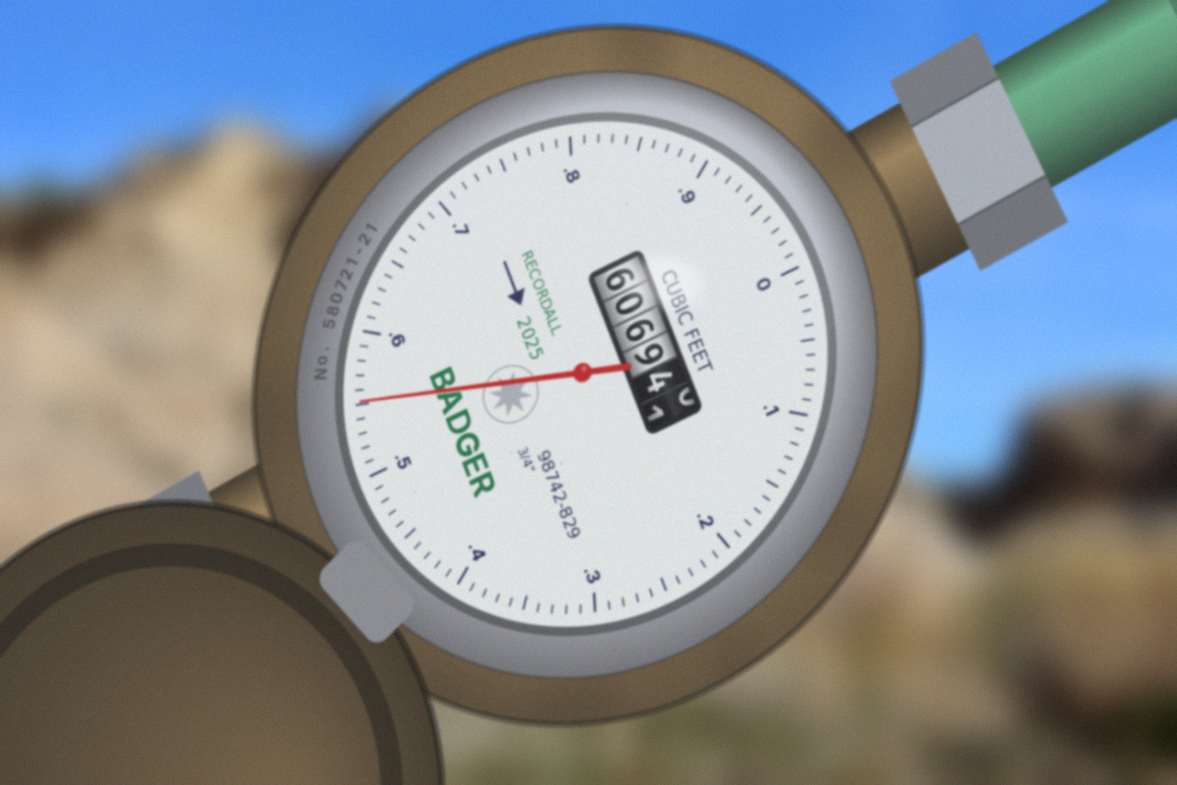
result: 606940.55 ft³
